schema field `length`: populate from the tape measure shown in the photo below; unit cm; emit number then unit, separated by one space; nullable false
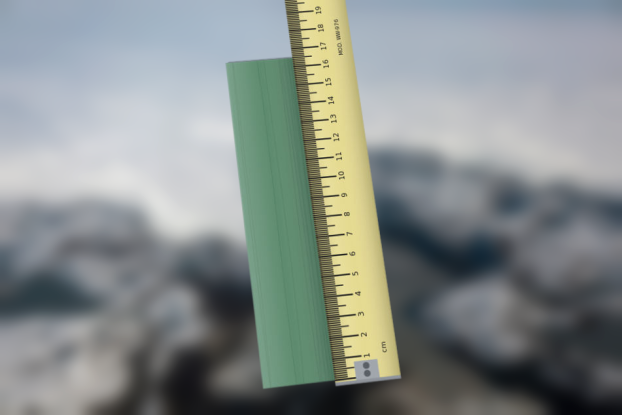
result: 16.5 cm
